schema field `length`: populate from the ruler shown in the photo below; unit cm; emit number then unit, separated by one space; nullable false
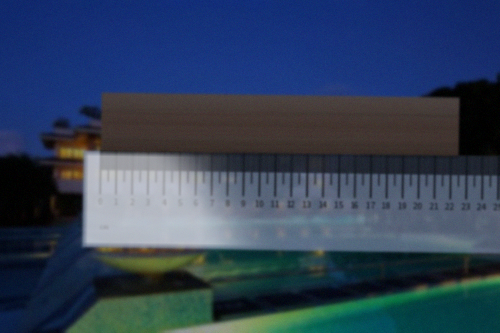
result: 22.5 cm
